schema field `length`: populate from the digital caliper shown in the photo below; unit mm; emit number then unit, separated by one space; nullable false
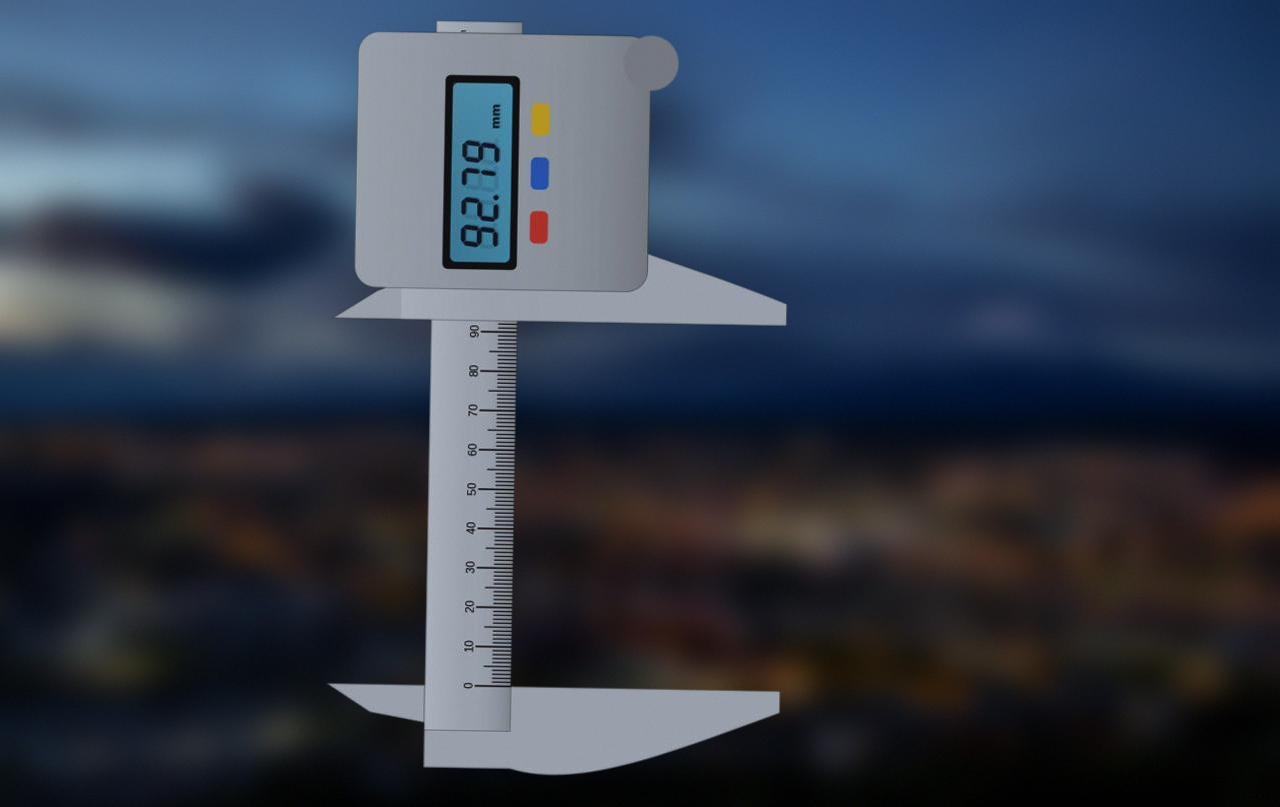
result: 92.79 mm
